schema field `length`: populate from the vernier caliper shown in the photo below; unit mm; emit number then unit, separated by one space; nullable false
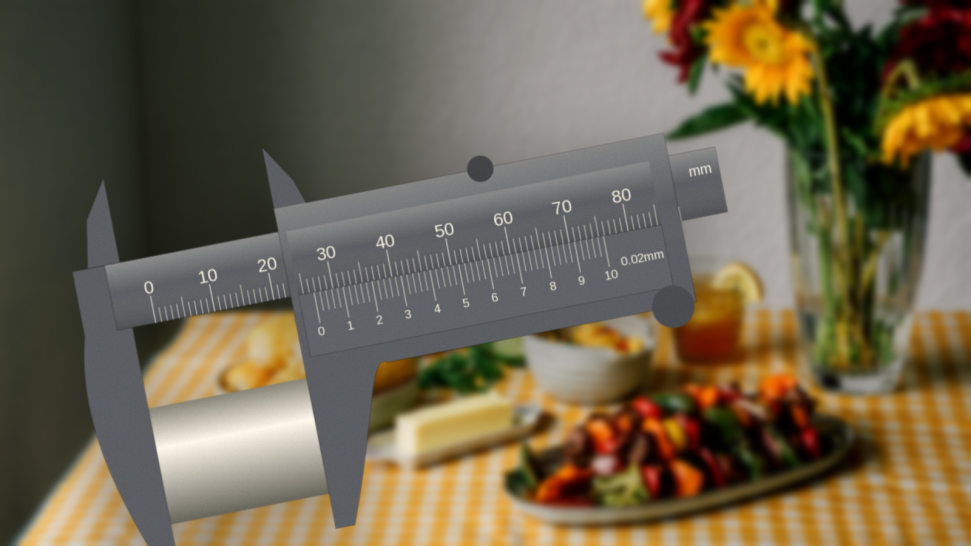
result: 26.8 mm
